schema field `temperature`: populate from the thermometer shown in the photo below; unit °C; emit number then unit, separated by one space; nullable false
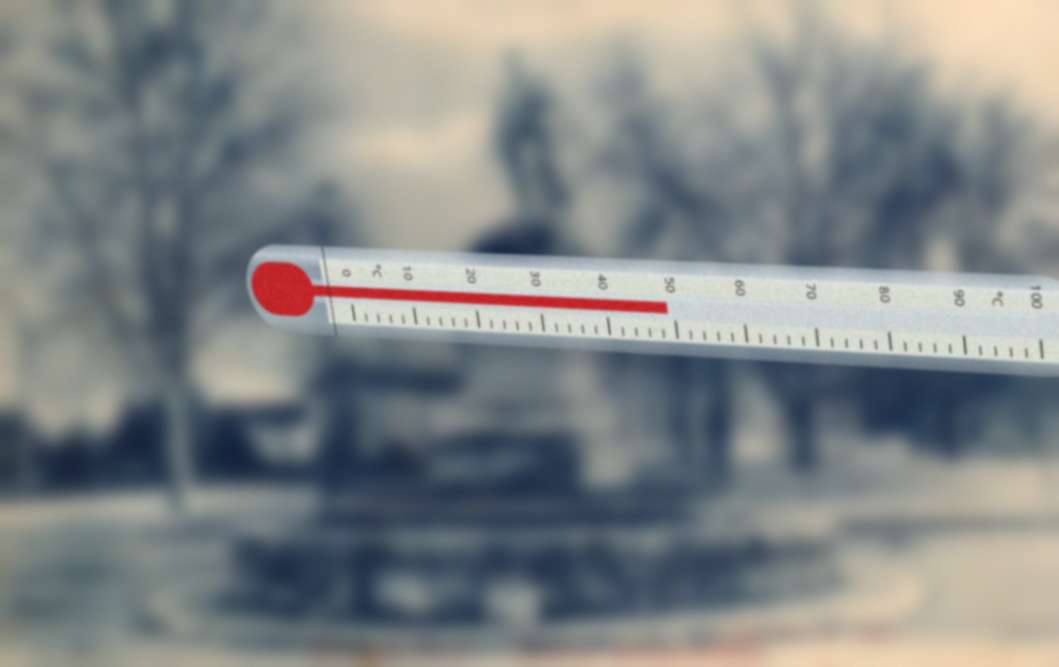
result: 49 °C
